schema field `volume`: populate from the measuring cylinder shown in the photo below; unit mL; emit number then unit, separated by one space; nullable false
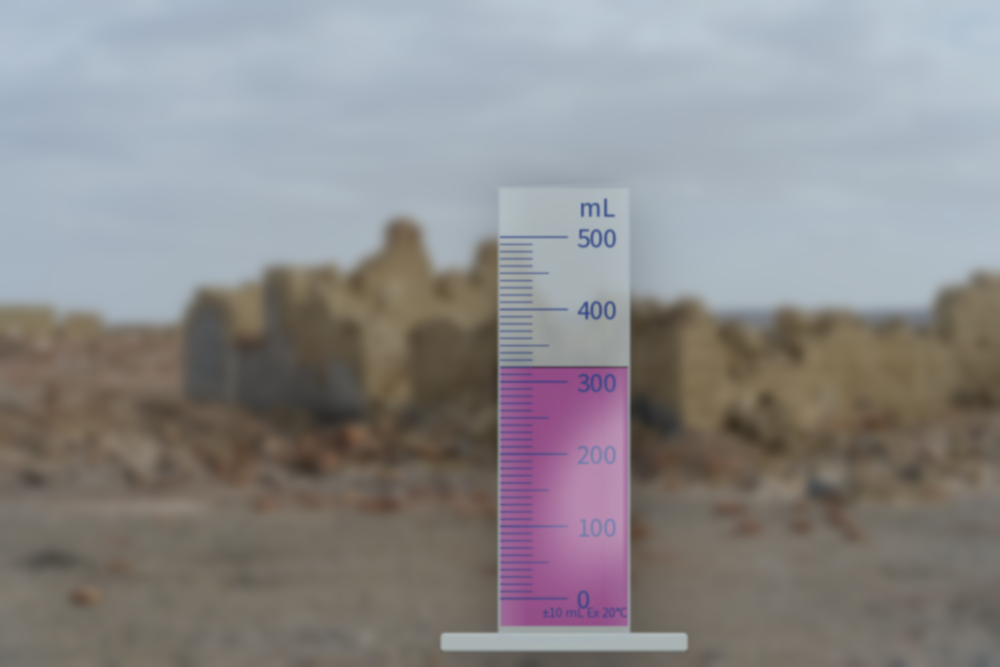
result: 320 mL
